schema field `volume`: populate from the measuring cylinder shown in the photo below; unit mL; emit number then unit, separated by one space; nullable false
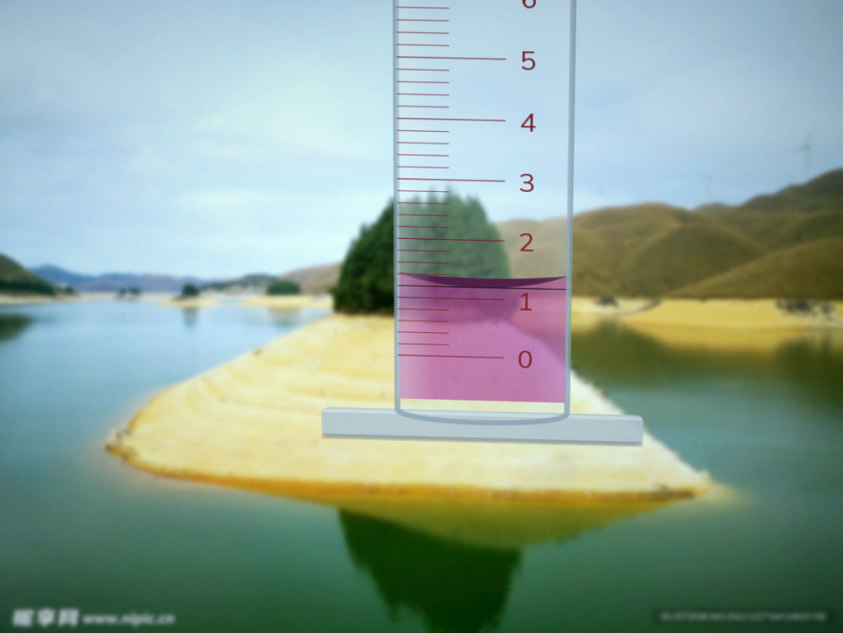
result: 1.2 mL
